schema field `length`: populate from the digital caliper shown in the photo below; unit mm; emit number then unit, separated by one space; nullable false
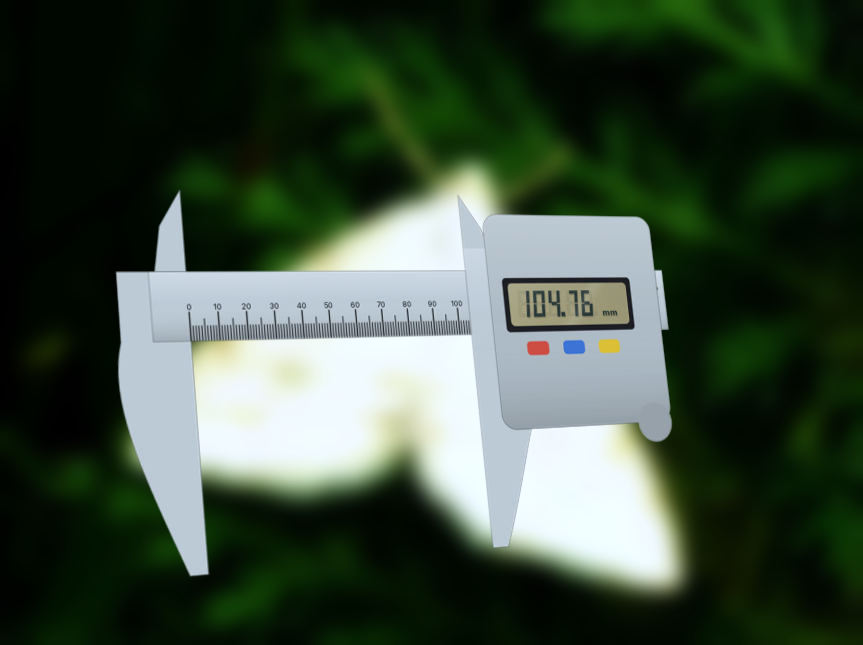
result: 104.76 mm
